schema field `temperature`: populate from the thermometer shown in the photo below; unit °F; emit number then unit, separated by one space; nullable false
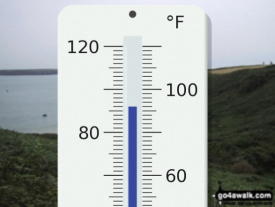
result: 92 °F
